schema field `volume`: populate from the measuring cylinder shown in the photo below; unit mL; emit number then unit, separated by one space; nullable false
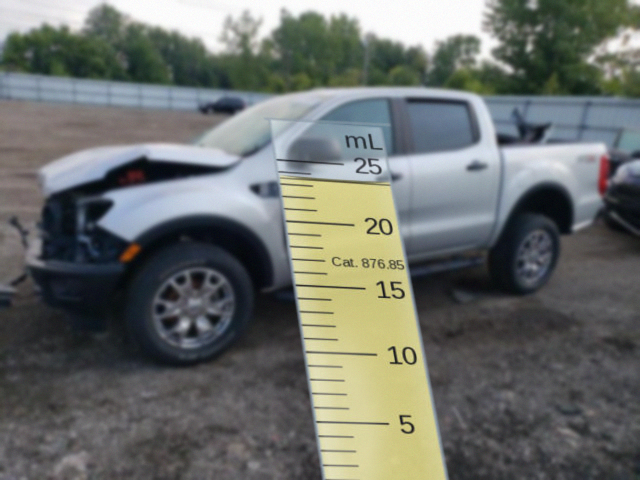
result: 23.5 mL
